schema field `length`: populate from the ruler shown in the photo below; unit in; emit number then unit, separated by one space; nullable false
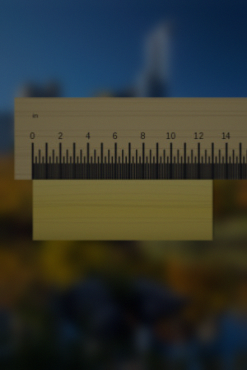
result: 13 in
